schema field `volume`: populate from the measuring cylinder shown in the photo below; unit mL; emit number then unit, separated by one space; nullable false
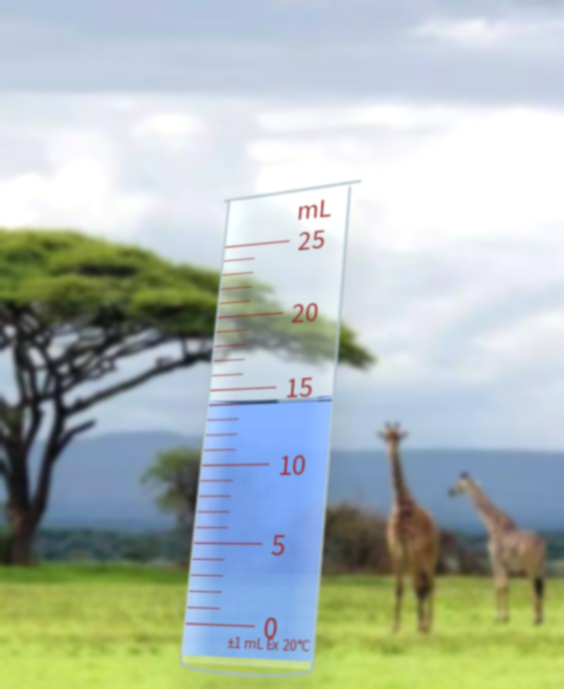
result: 14 mL
